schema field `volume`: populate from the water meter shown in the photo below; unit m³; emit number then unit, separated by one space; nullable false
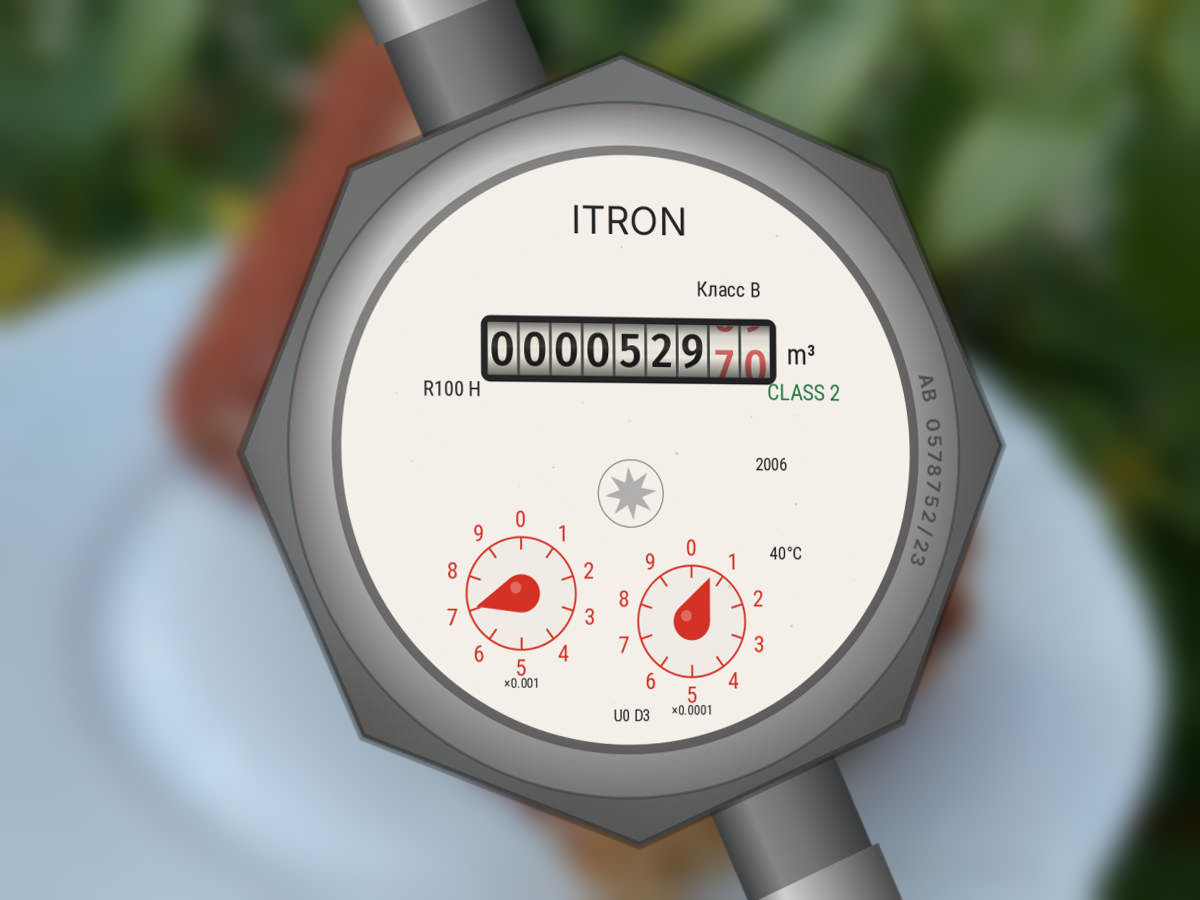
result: 529.6970 m³
